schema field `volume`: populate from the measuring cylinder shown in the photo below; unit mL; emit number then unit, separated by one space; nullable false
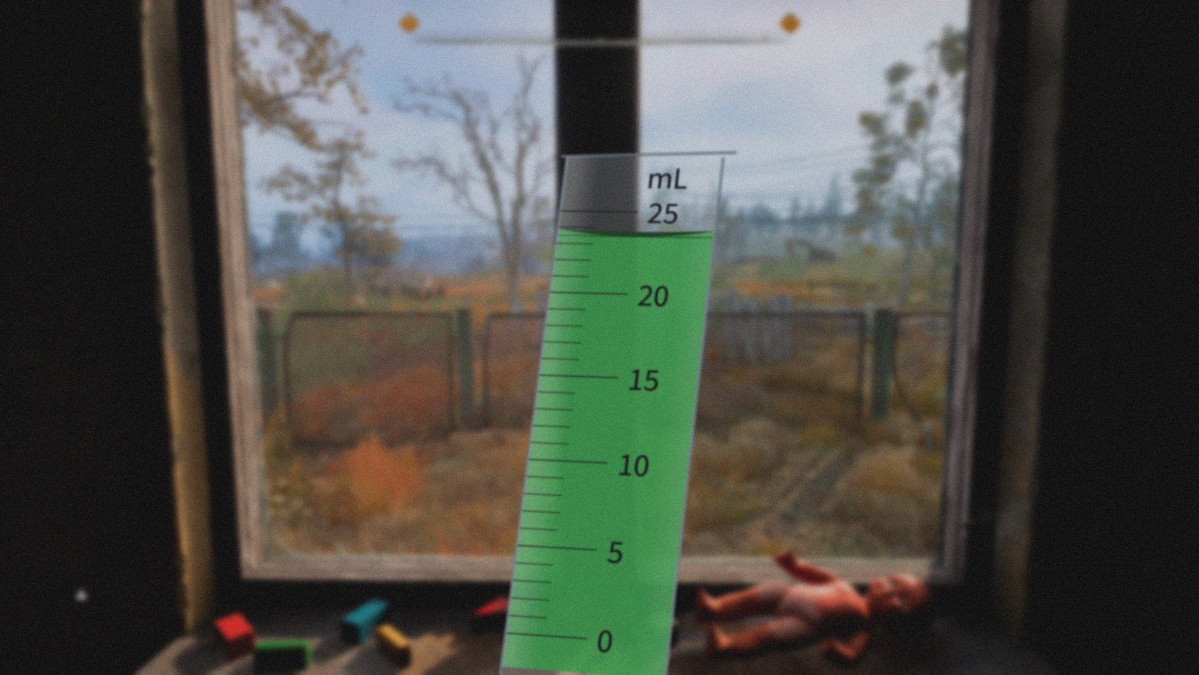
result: 23.5 mL
